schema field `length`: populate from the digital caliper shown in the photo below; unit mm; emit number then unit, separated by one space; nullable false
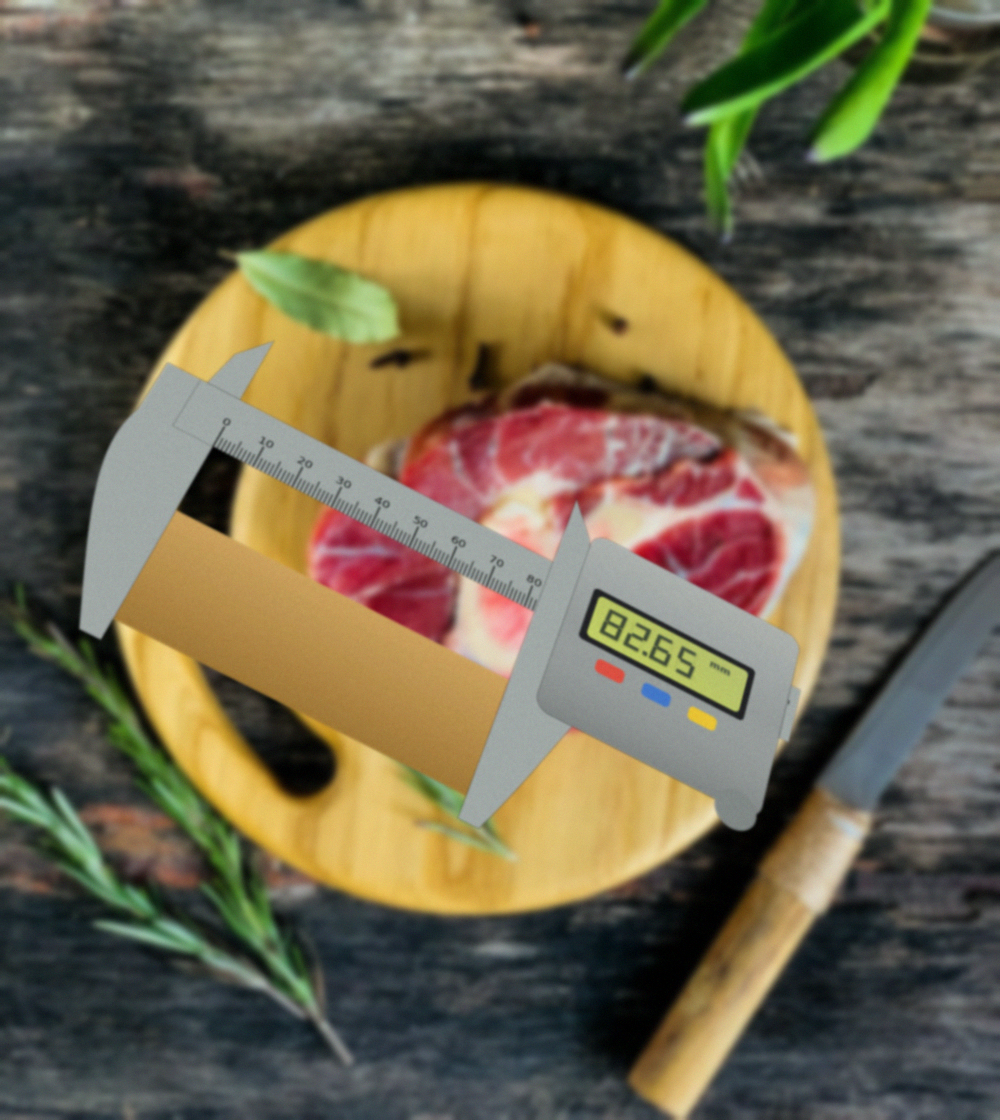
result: 82.65 mm
